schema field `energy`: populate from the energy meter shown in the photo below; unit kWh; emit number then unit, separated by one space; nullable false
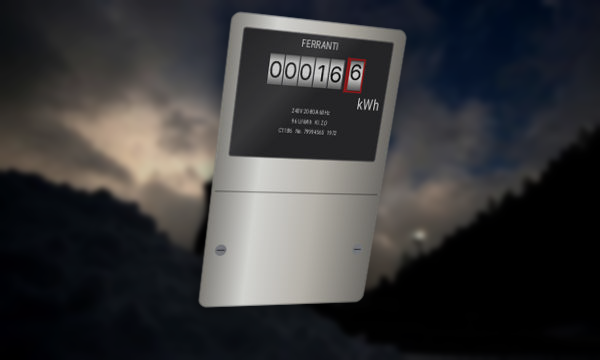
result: 16.6 kWh
